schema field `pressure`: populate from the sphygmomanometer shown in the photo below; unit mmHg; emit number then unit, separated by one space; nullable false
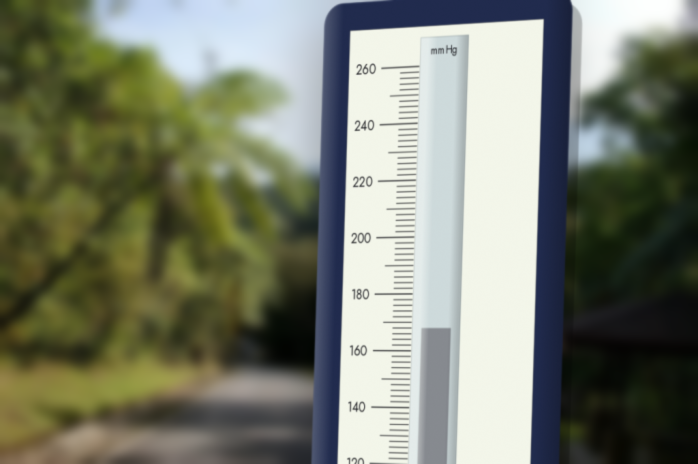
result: 168 mmHg
